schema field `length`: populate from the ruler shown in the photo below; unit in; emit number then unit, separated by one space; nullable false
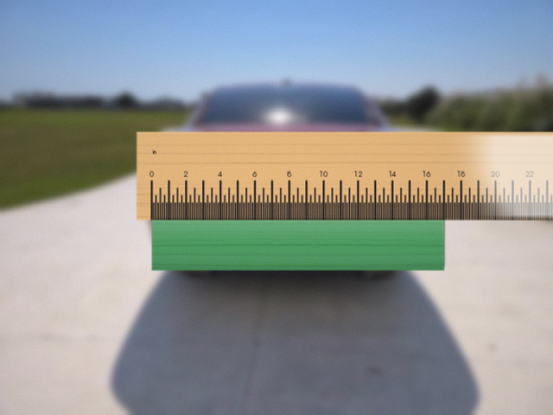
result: 17 in
